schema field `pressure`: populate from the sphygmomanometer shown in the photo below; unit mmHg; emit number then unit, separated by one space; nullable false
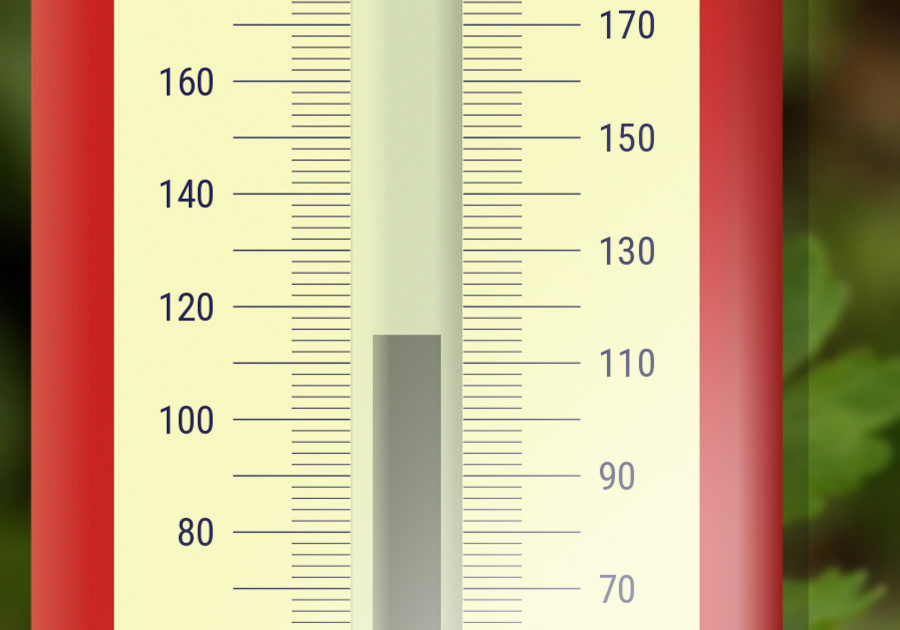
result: 115 mmHg
